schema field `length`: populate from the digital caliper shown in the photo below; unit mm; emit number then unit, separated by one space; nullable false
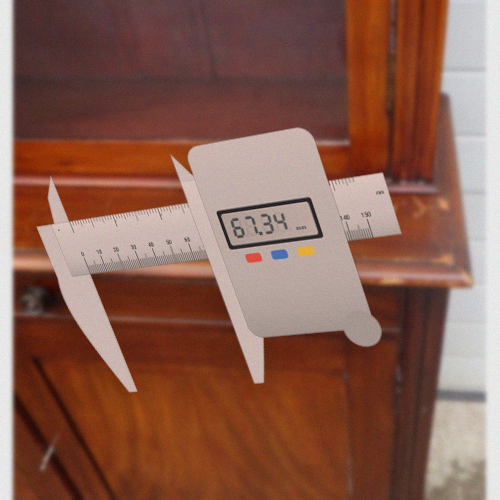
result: 67.34 mm
